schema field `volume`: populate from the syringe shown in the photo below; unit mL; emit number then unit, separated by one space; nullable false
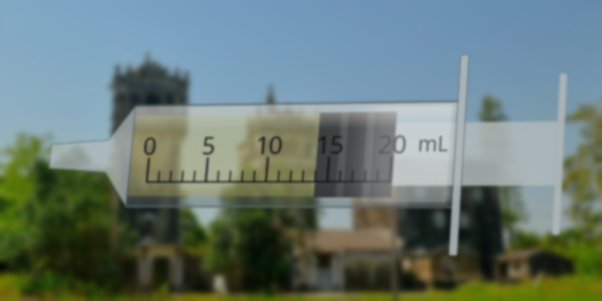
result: 14 mL
